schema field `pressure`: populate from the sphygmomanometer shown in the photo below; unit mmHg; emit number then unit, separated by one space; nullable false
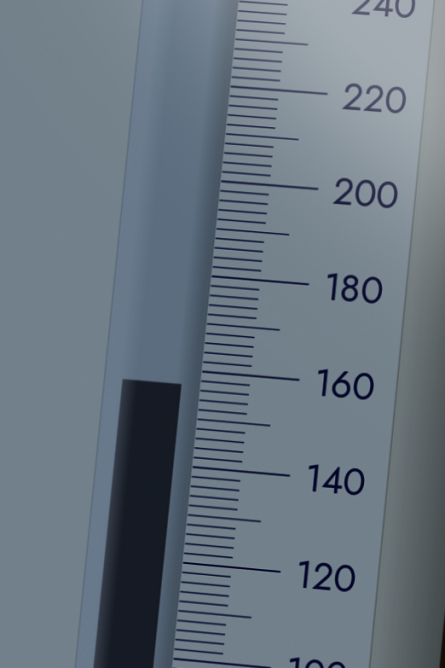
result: 157 mmHg
